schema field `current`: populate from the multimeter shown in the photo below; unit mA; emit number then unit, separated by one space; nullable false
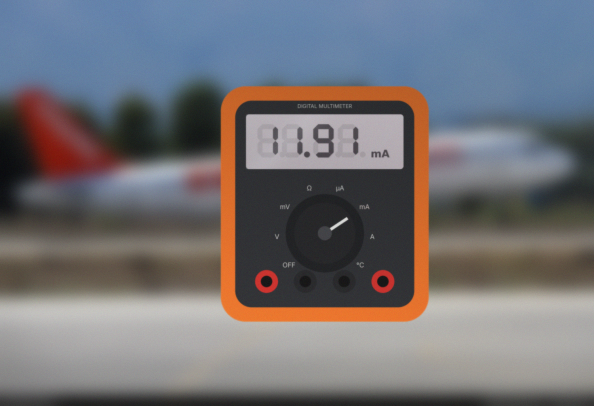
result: 11.91 mA
